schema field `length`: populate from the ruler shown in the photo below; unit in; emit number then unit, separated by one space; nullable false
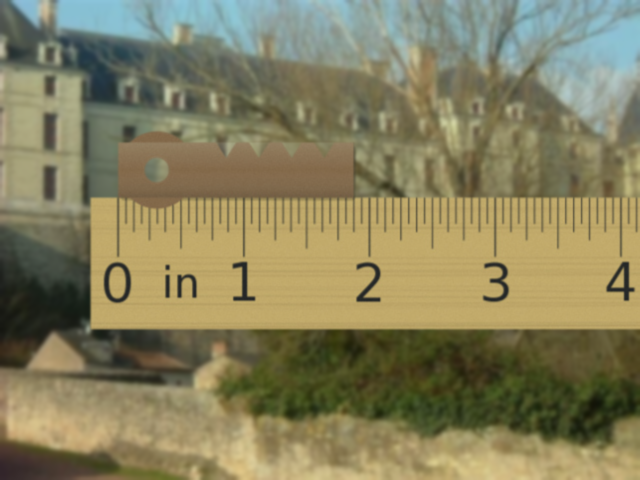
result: 1.875 in
